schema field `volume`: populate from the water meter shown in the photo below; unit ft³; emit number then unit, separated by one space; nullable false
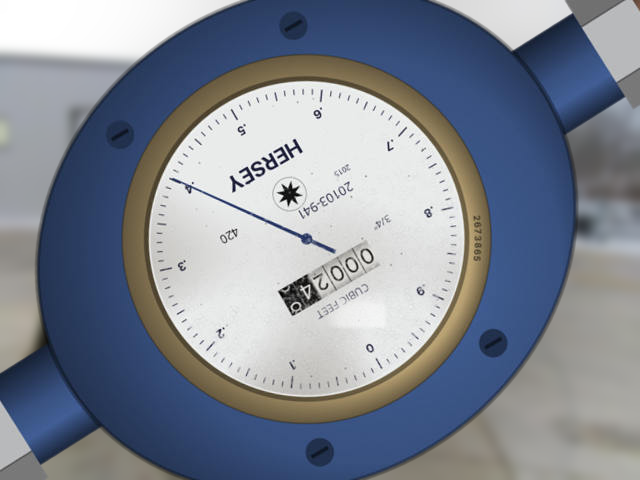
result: 248.40 ft³
